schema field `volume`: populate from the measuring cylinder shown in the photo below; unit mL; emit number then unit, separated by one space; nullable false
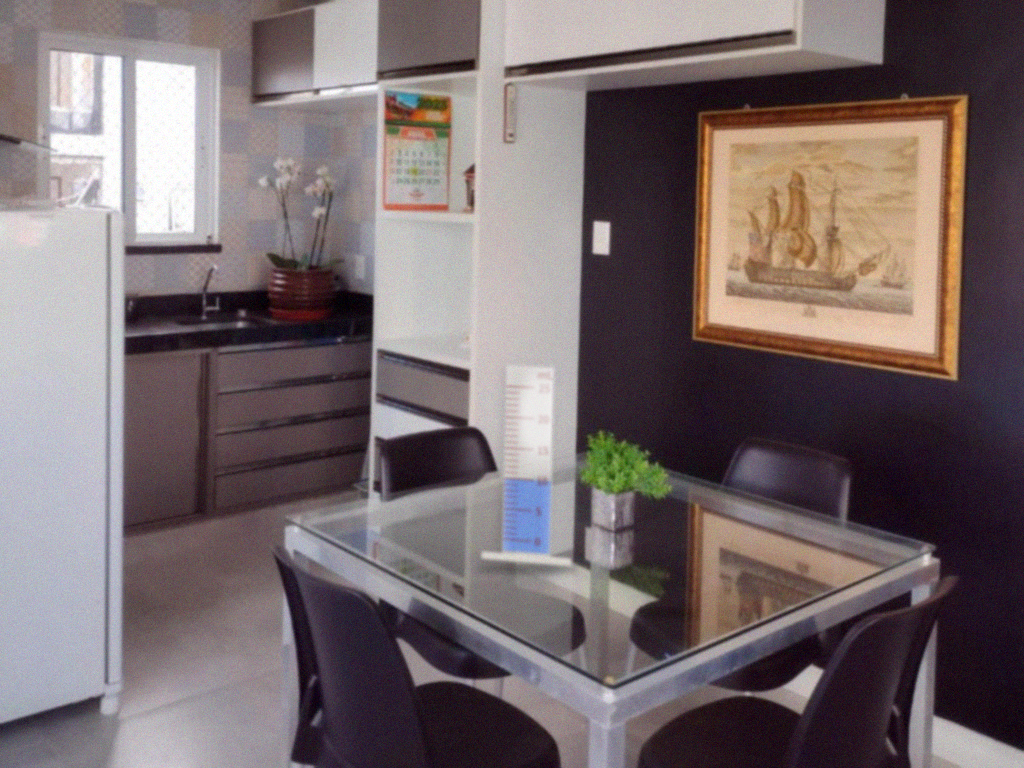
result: 10 mL
